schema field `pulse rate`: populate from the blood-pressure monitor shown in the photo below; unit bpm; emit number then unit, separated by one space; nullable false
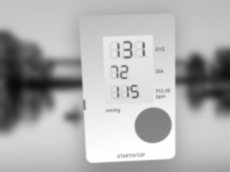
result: 115 bpm
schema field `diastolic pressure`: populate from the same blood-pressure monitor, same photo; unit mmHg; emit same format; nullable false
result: 72 mmHg
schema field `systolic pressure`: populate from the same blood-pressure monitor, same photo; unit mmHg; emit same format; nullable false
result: 131 mmHg
